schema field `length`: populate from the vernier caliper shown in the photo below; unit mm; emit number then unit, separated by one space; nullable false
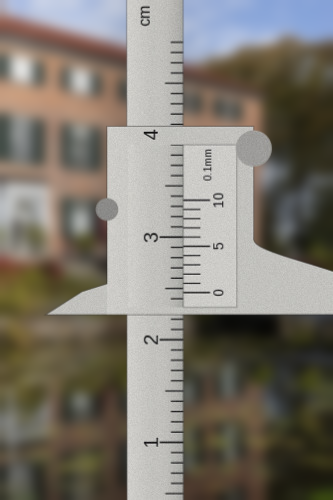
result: 24.6 mm
